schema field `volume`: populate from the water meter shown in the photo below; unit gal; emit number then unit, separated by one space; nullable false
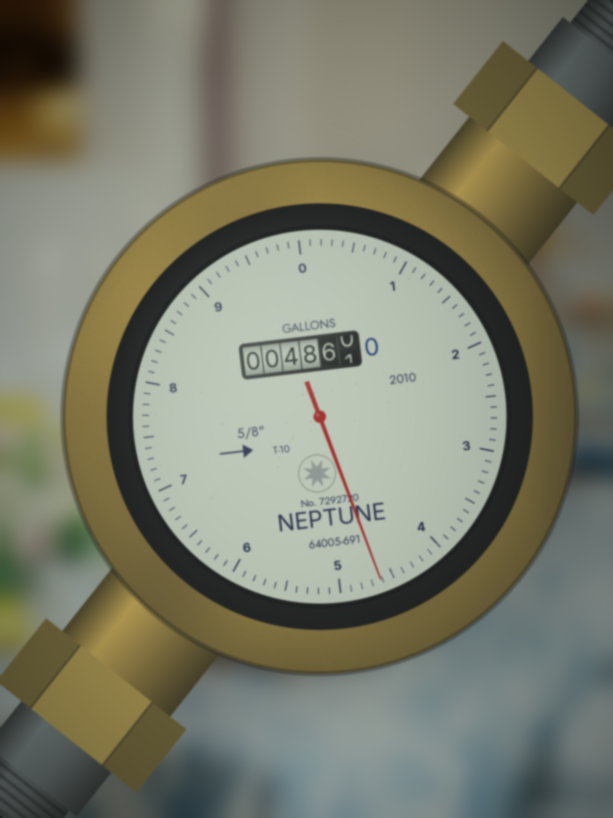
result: 48604.6 gal
